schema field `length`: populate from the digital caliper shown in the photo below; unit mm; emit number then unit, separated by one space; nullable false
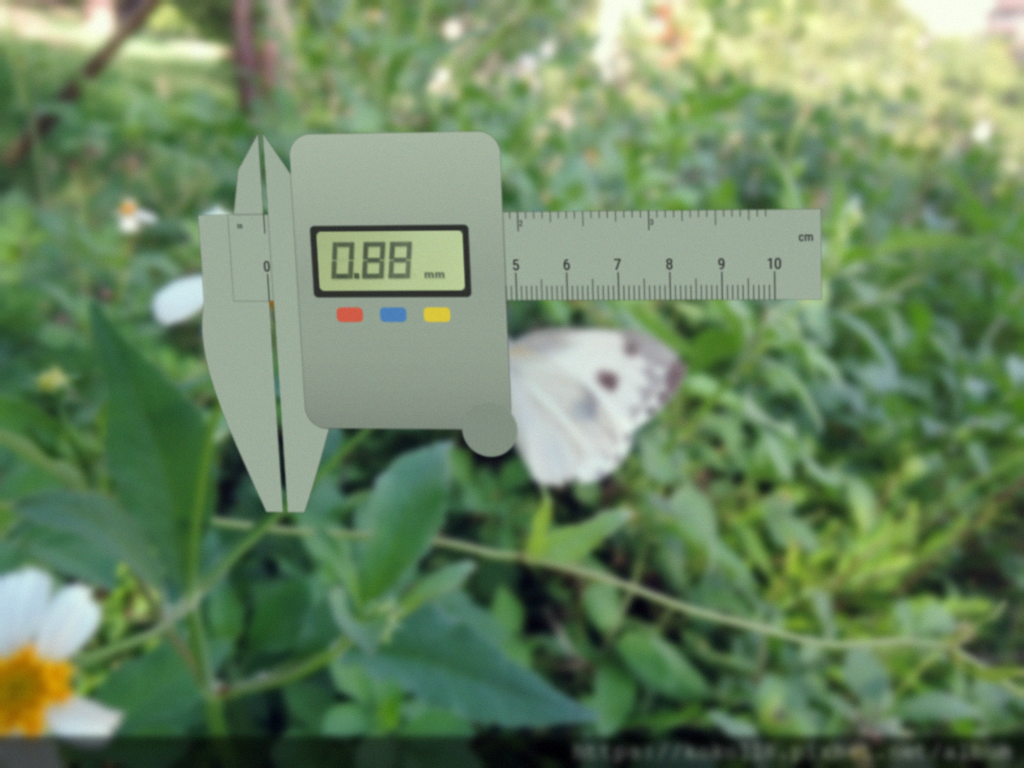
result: 0.88 mm
